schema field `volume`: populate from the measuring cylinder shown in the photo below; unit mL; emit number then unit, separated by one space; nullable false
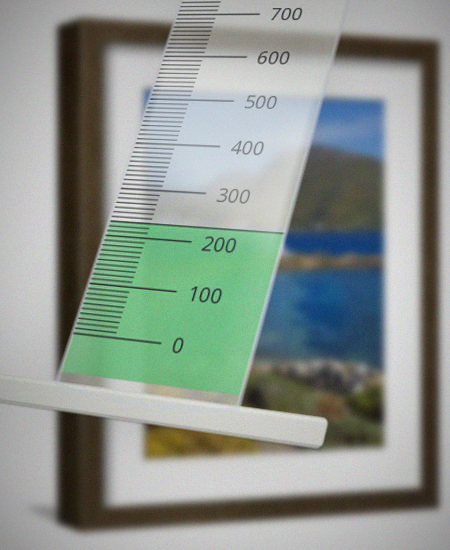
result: 230 mL
